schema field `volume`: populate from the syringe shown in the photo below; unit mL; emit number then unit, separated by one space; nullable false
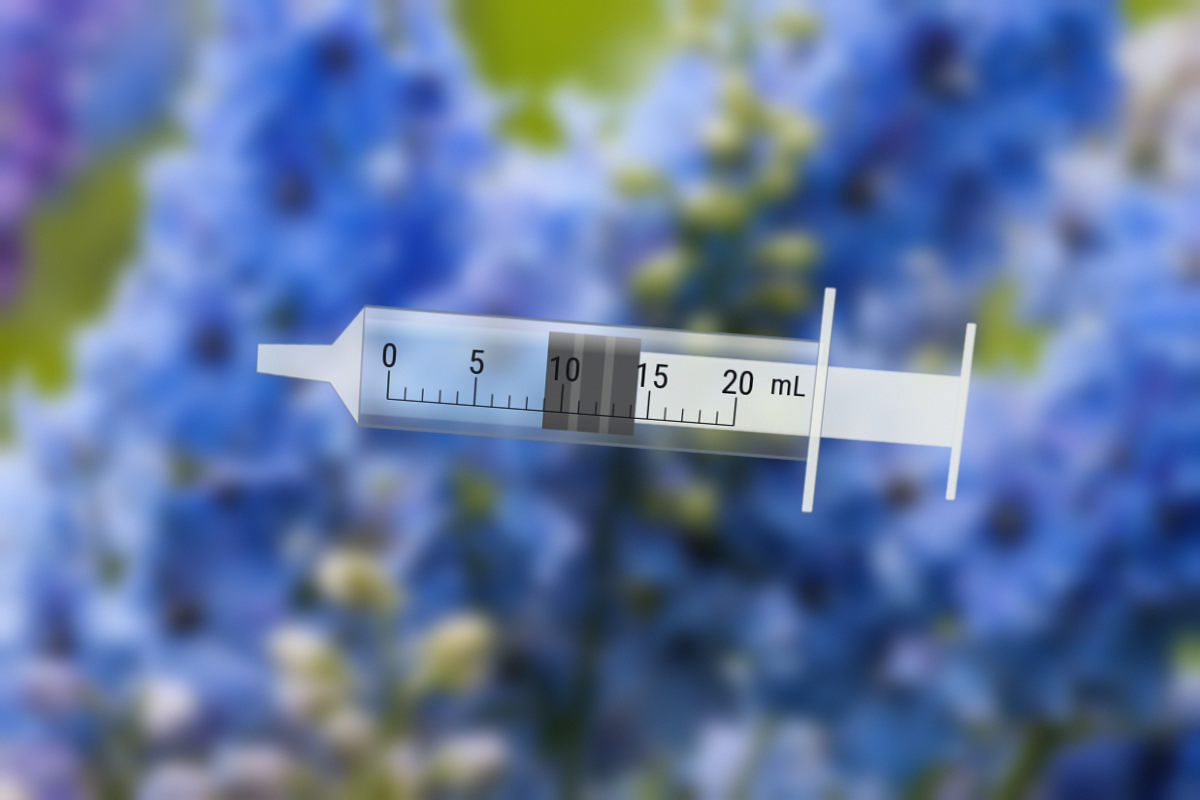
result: 9 mL
